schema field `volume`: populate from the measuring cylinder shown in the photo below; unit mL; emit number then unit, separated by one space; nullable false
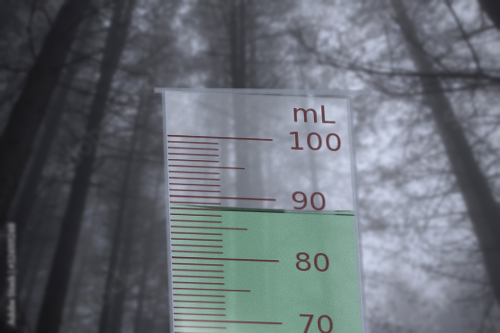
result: 88 mL
